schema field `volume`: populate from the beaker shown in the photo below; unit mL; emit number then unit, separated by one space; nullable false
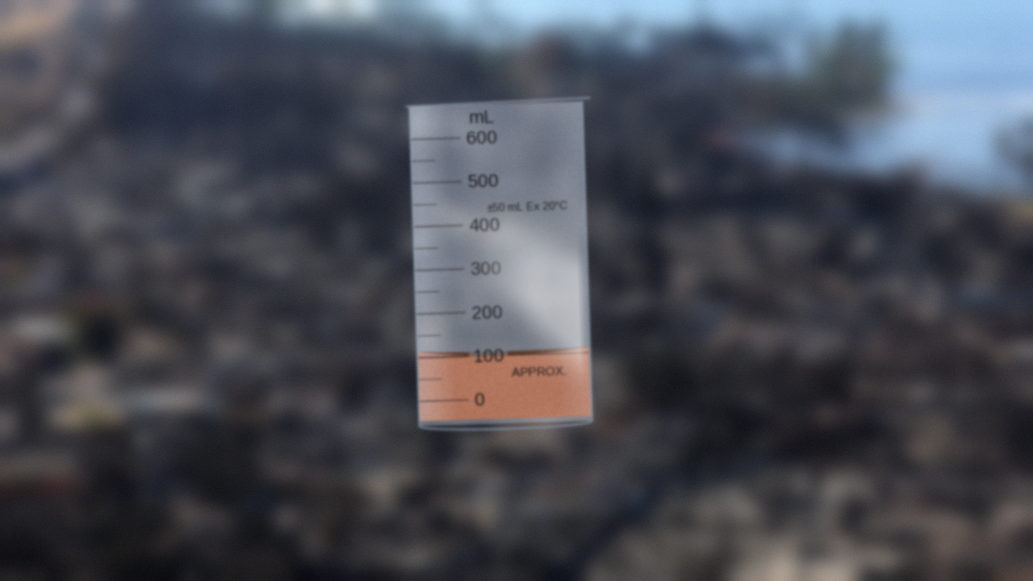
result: 100 mL
